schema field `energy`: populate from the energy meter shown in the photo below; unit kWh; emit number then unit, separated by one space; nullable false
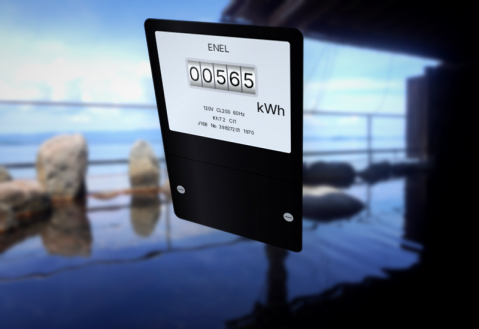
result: 565 kWh
